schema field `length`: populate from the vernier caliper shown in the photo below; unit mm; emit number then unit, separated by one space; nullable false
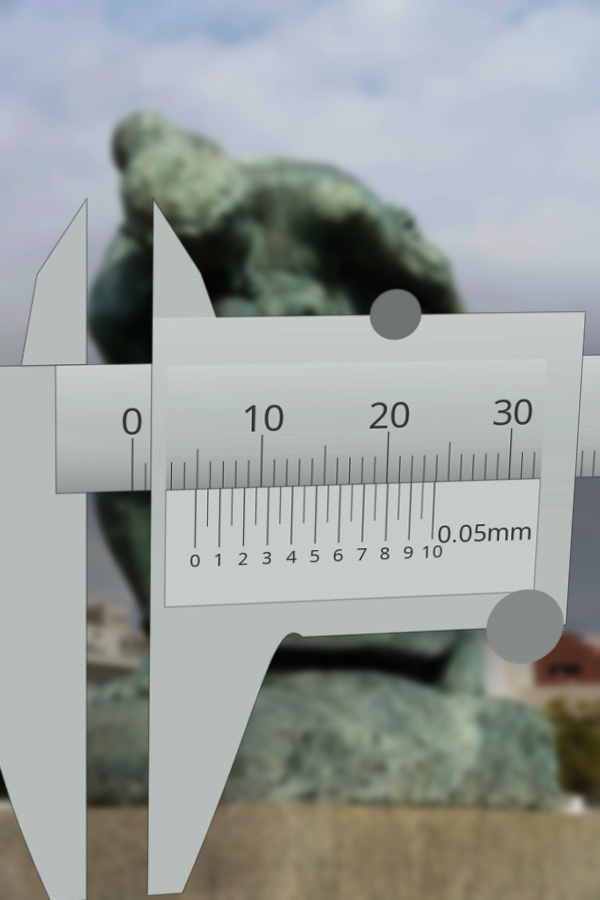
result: 4.9 mm
